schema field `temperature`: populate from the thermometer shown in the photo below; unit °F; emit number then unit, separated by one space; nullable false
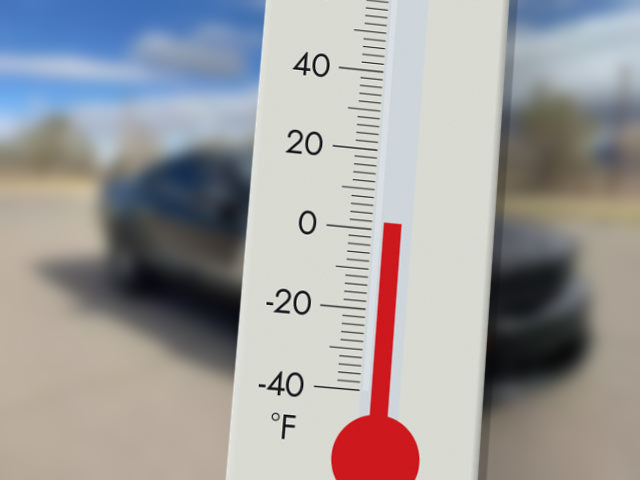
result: 2 °F
